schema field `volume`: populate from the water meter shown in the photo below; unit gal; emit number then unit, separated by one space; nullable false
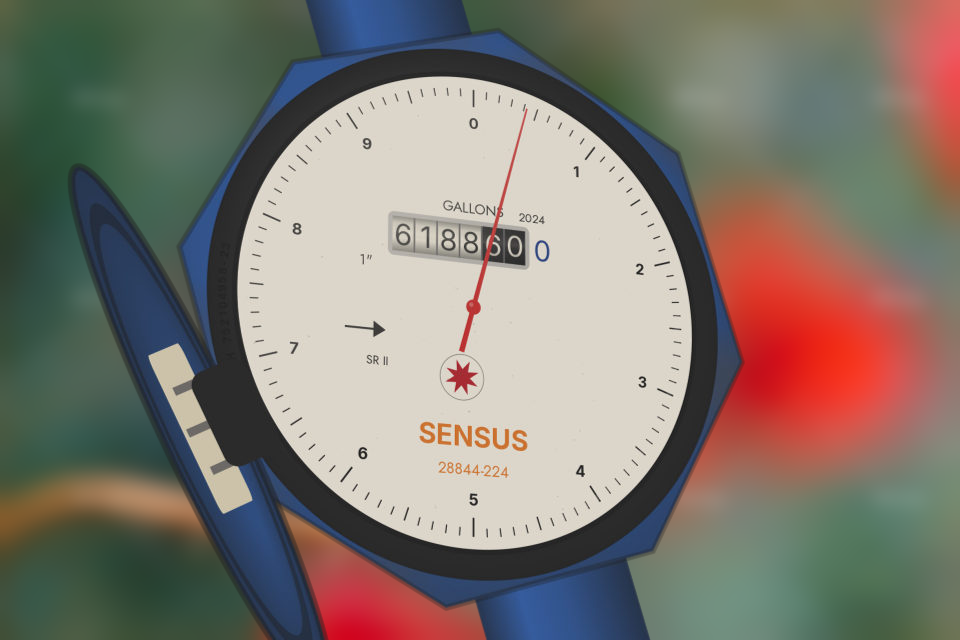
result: 6188600.4 gal
